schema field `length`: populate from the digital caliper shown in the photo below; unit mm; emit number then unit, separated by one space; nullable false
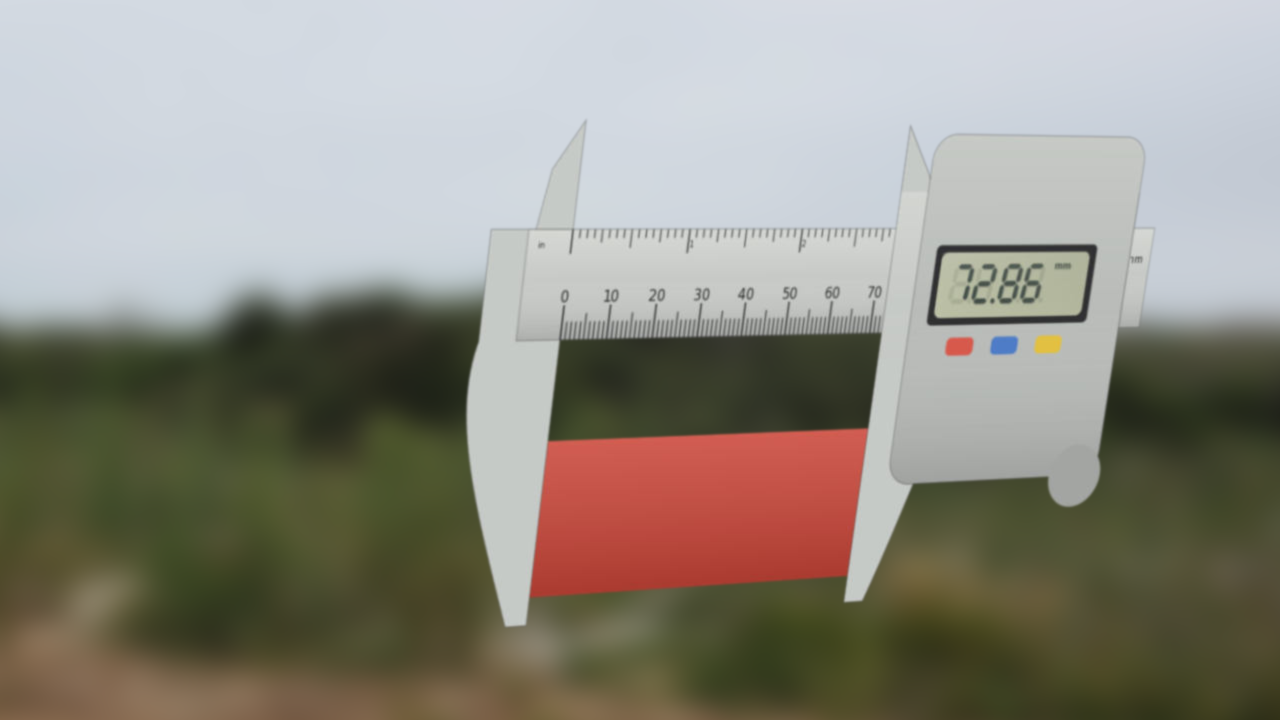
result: 72.86 mm
